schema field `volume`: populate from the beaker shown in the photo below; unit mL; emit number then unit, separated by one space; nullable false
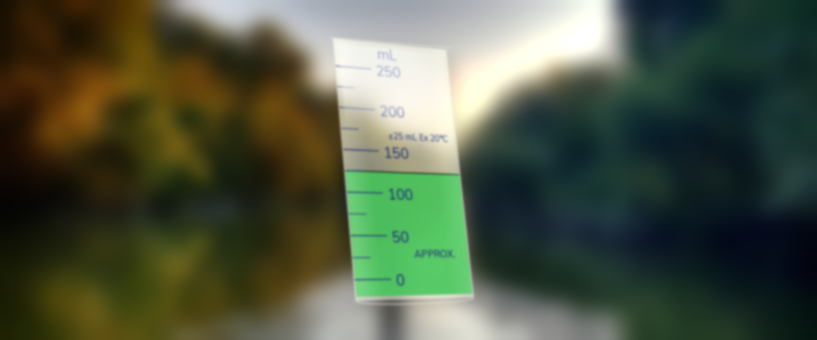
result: 125 mL
